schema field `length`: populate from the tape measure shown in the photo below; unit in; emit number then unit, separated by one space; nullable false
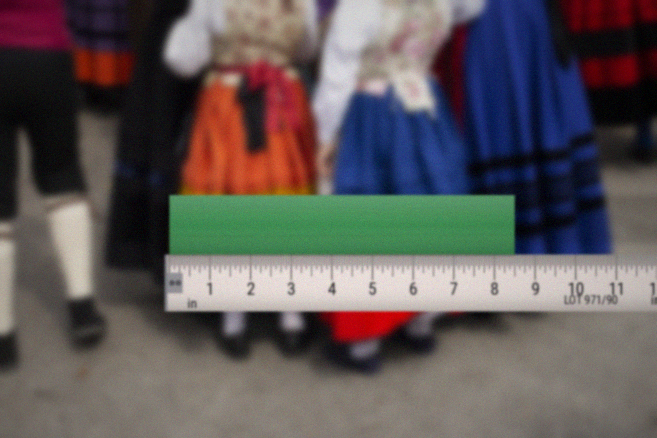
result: 8.5 in
